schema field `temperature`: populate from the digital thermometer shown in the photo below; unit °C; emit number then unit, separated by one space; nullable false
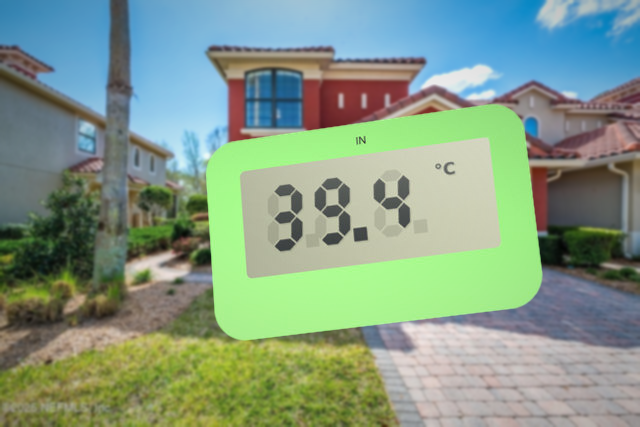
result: 39.4 °C
